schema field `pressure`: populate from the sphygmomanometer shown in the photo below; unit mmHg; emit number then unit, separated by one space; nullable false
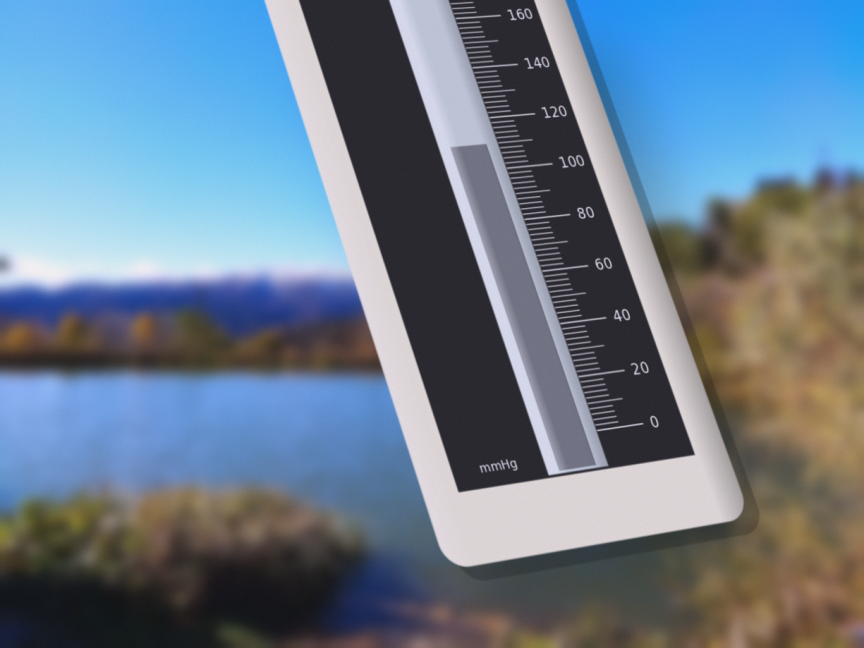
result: 110 mmHg
